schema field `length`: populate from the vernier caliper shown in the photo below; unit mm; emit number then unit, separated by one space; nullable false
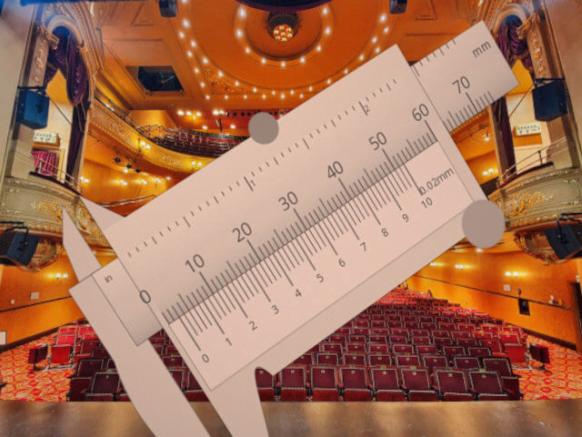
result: 3.0 mm
